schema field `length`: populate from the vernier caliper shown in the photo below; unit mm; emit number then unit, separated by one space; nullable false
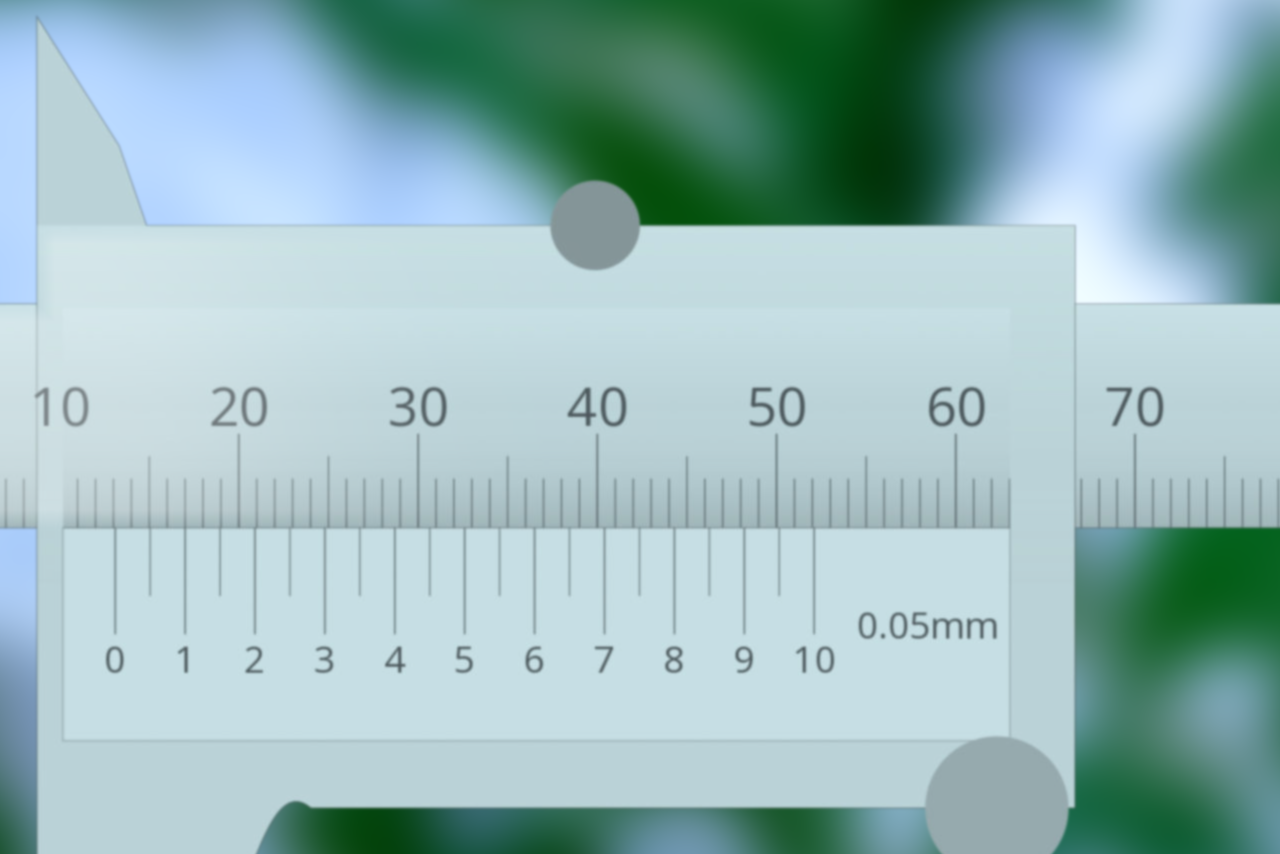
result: 13.1 mm
